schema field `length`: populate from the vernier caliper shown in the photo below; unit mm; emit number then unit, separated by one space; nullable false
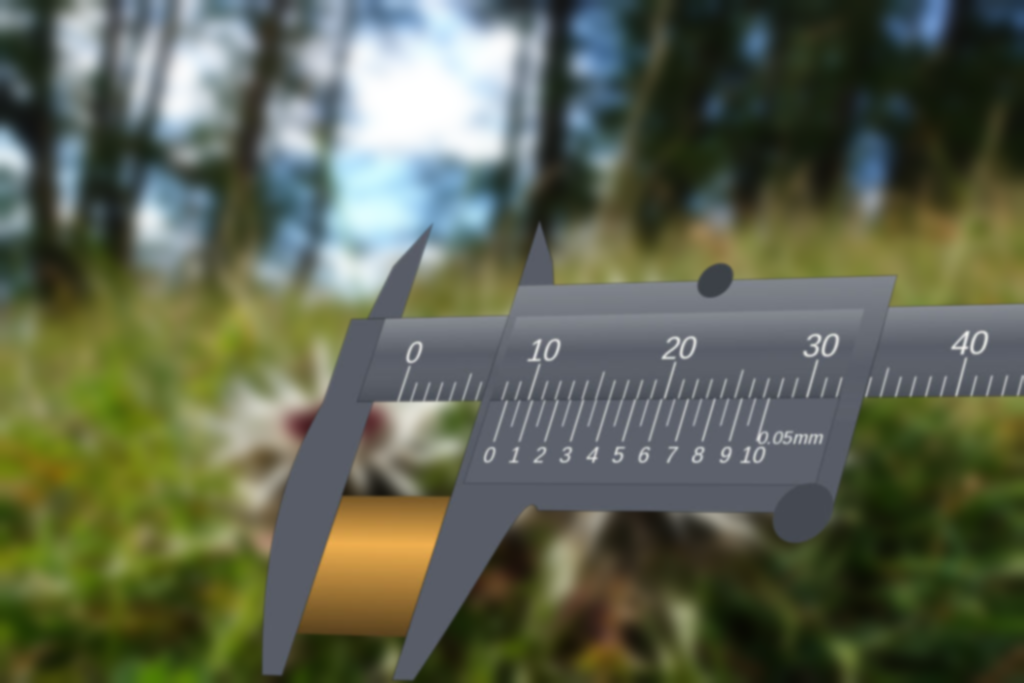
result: 8.4 mm
